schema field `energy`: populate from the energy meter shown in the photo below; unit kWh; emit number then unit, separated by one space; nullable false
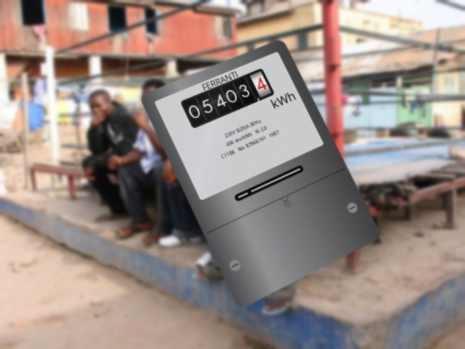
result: 5403.4 kWh
